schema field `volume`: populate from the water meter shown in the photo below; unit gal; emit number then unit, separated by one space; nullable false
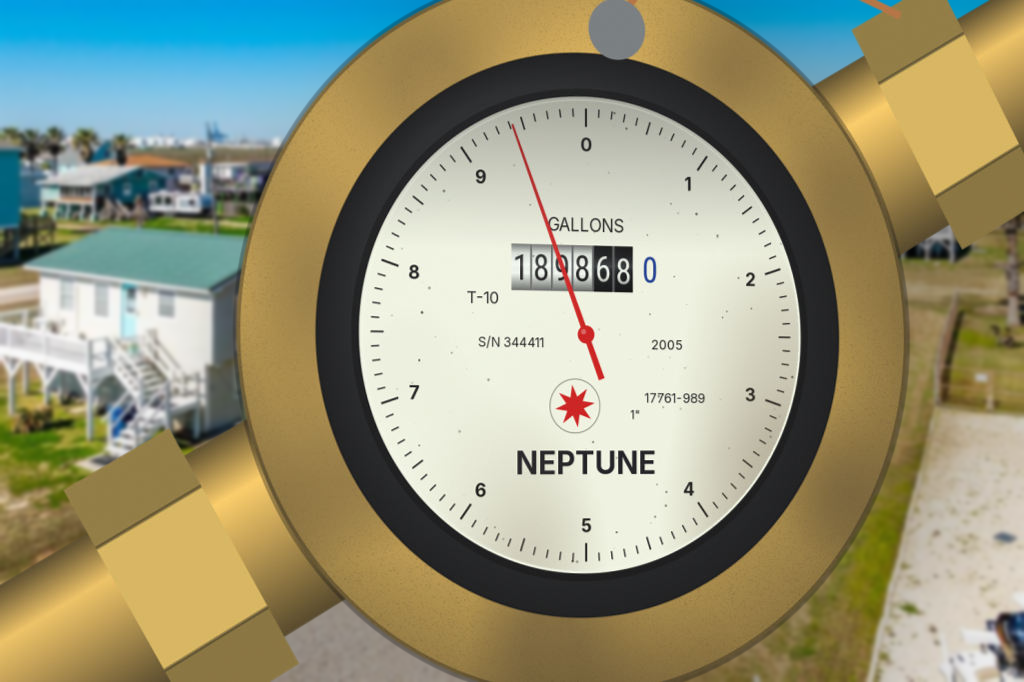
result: 1898679.4 gal
